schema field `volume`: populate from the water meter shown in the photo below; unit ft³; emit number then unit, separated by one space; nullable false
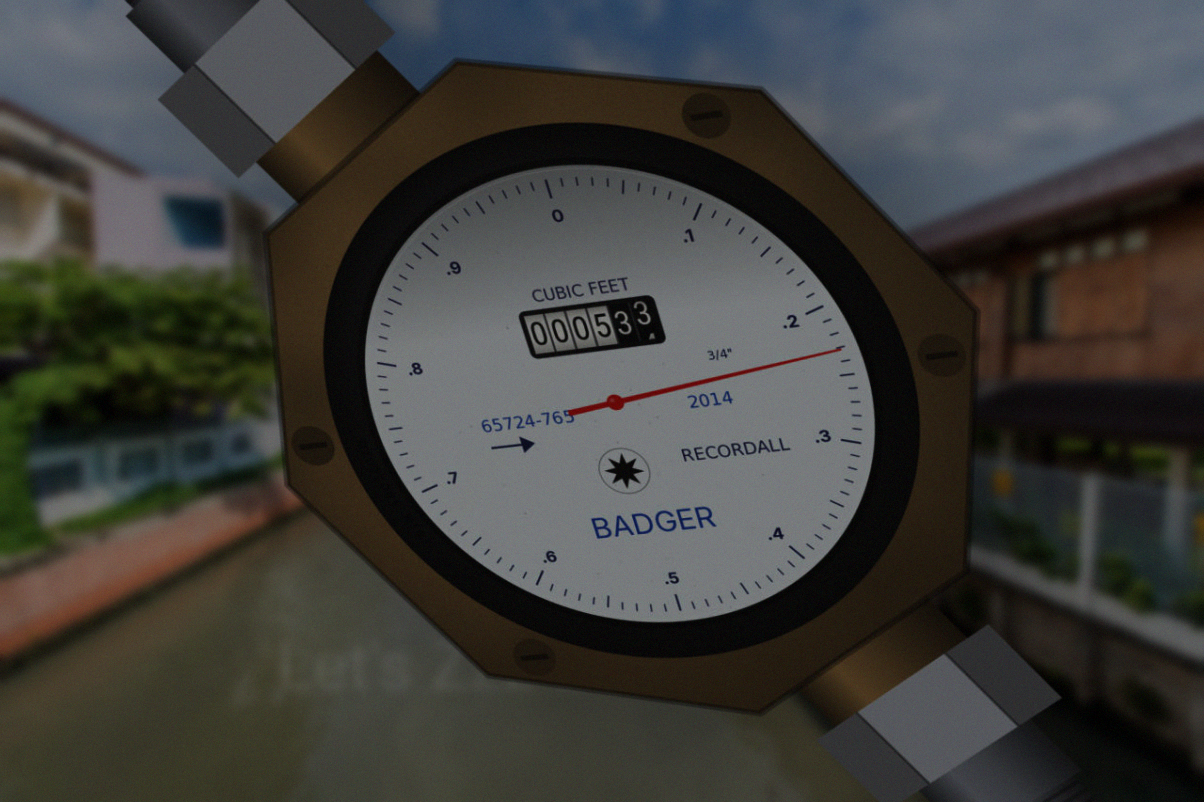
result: 533.23 ft³
